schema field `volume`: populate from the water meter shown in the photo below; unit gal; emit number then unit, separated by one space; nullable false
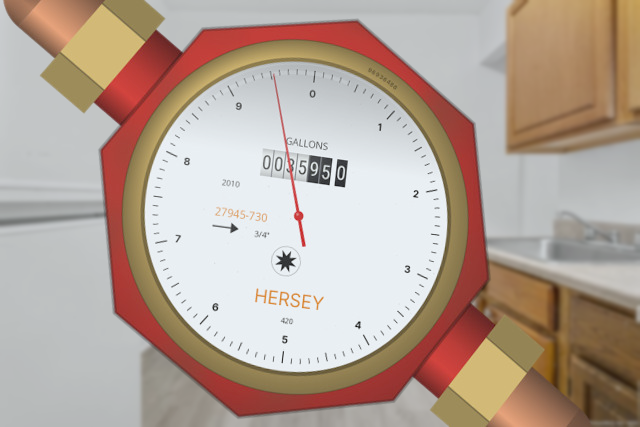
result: 35949.5 gal
